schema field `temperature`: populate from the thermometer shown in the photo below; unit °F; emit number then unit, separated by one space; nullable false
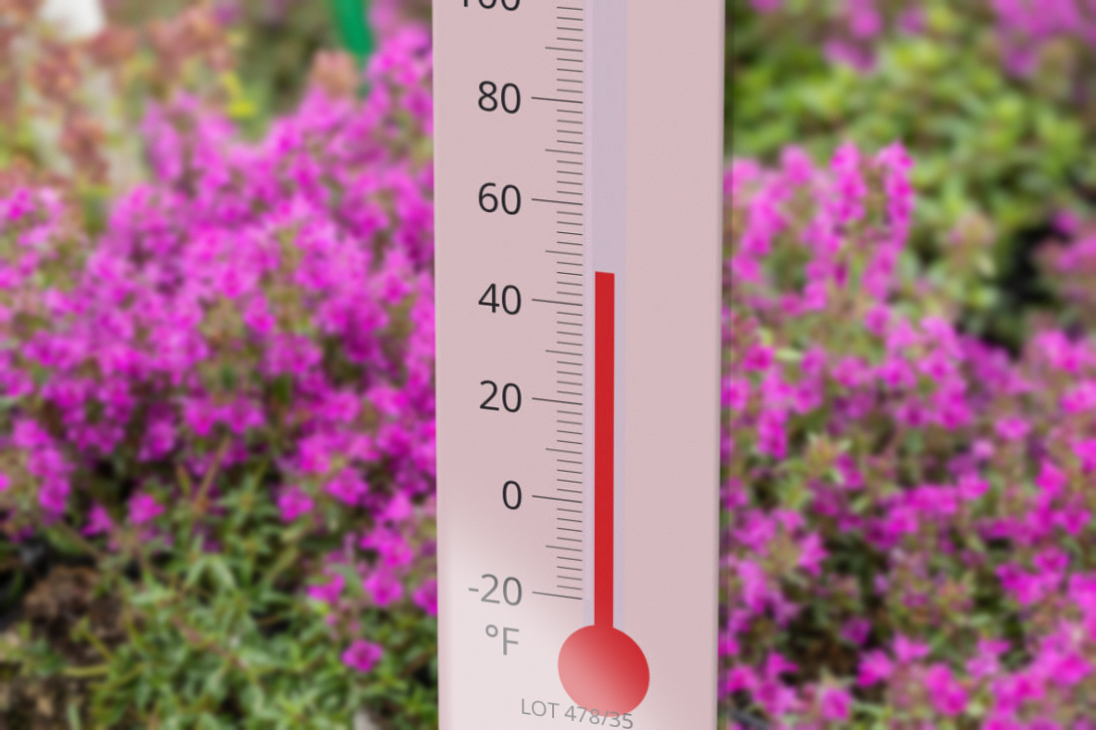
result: 47 °F
